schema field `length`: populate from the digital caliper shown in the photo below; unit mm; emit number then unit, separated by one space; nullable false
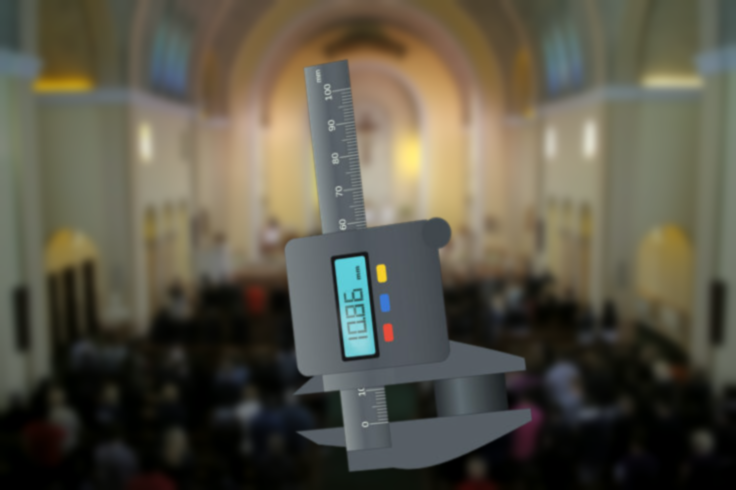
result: 10.86 mm
